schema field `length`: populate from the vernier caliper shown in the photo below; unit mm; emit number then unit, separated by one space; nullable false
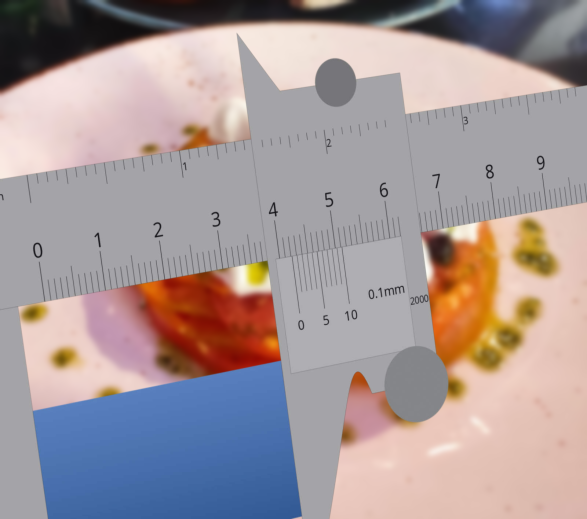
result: 42.2 mm
